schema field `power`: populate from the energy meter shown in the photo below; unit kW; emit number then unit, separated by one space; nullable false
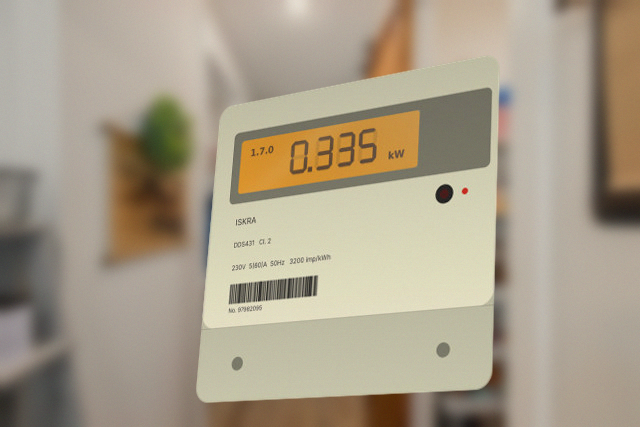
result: 0.335 kW
